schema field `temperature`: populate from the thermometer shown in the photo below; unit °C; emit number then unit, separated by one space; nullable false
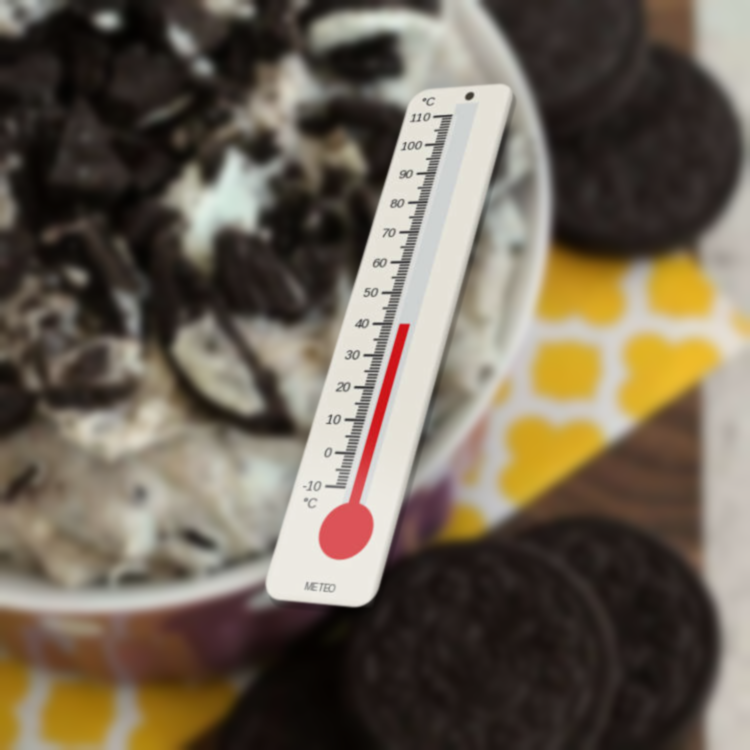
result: 40 °C
